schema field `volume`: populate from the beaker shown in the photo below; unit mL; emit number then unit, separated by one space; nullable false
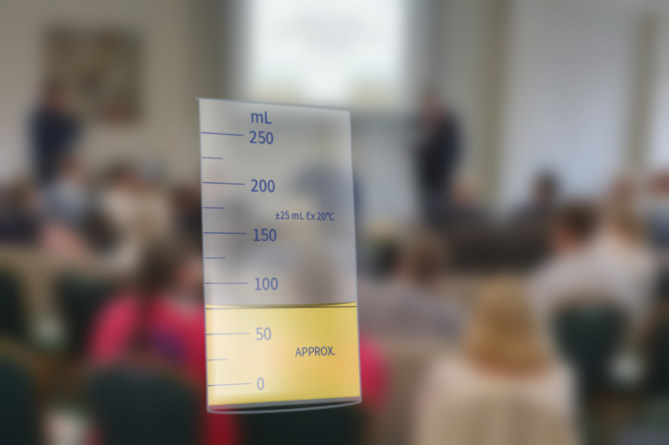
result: 75 mL
